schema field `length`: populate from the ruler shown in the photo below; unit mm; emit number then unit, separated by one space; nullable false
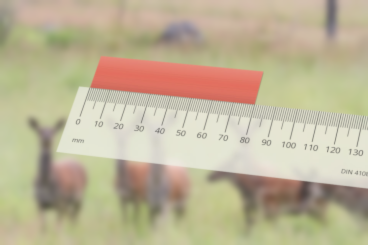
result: 80 mm
